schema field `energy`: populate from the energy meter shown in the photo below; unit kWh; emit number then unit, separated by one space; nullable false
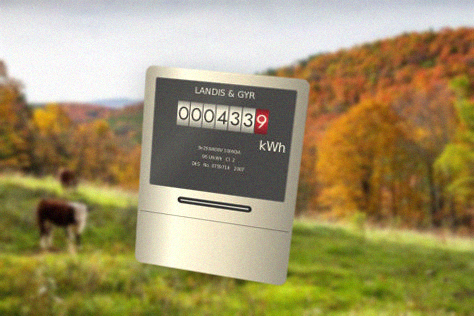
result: 433.9 kWh
